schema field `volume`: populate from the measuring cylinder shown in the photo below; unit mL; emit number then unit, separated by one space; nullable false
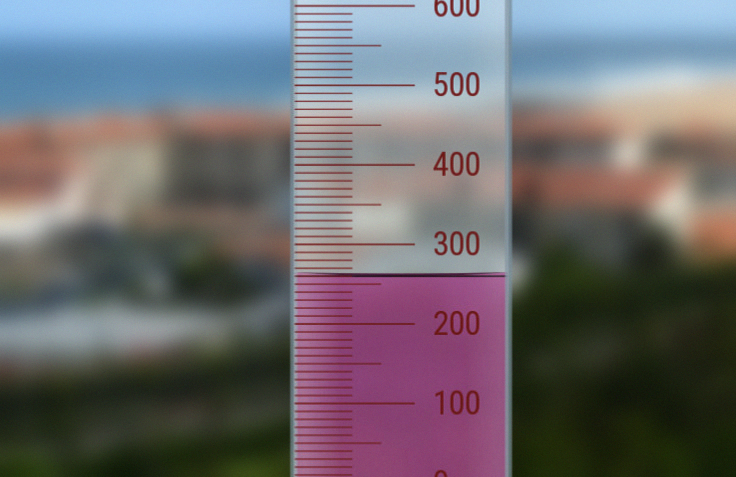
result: 260 mL
